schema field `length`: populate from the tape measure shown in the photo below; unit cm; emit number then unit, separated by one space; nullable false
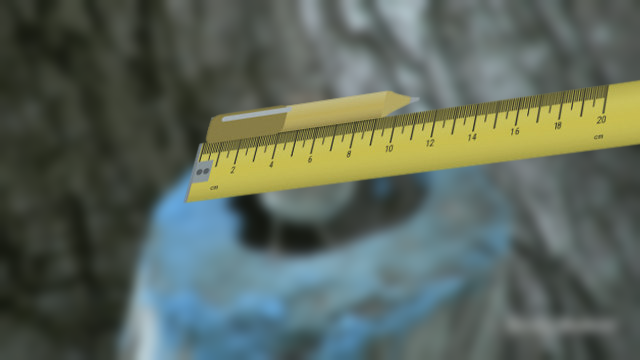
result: 11 cm
